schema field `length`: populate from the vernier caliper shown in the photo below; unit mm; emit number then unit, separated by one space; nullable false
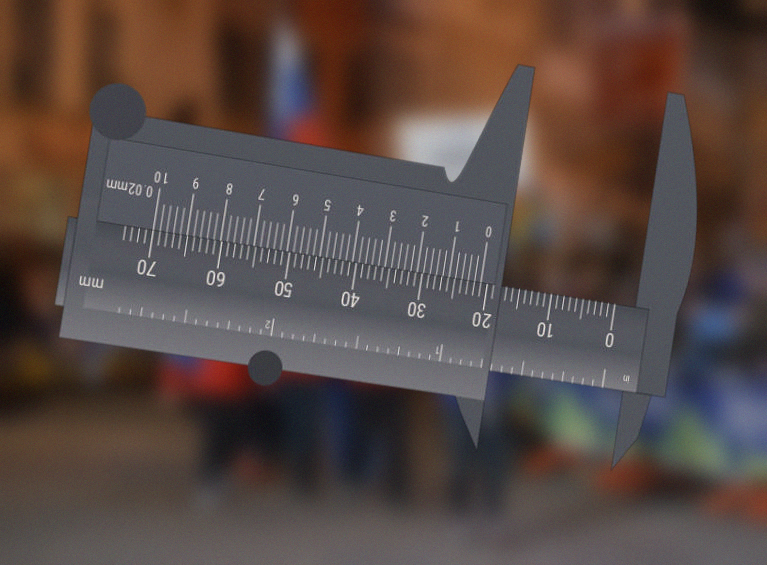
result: 21.0 mm
